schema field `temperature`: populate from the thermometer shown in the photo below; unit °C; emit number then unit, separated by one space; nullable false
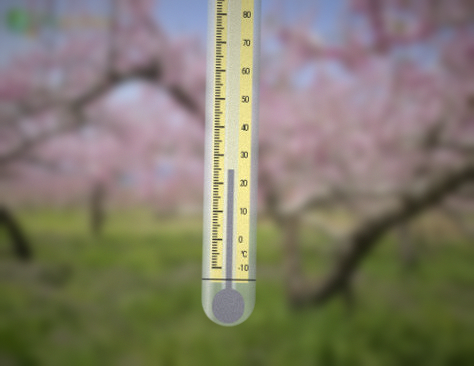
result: 25 °C
